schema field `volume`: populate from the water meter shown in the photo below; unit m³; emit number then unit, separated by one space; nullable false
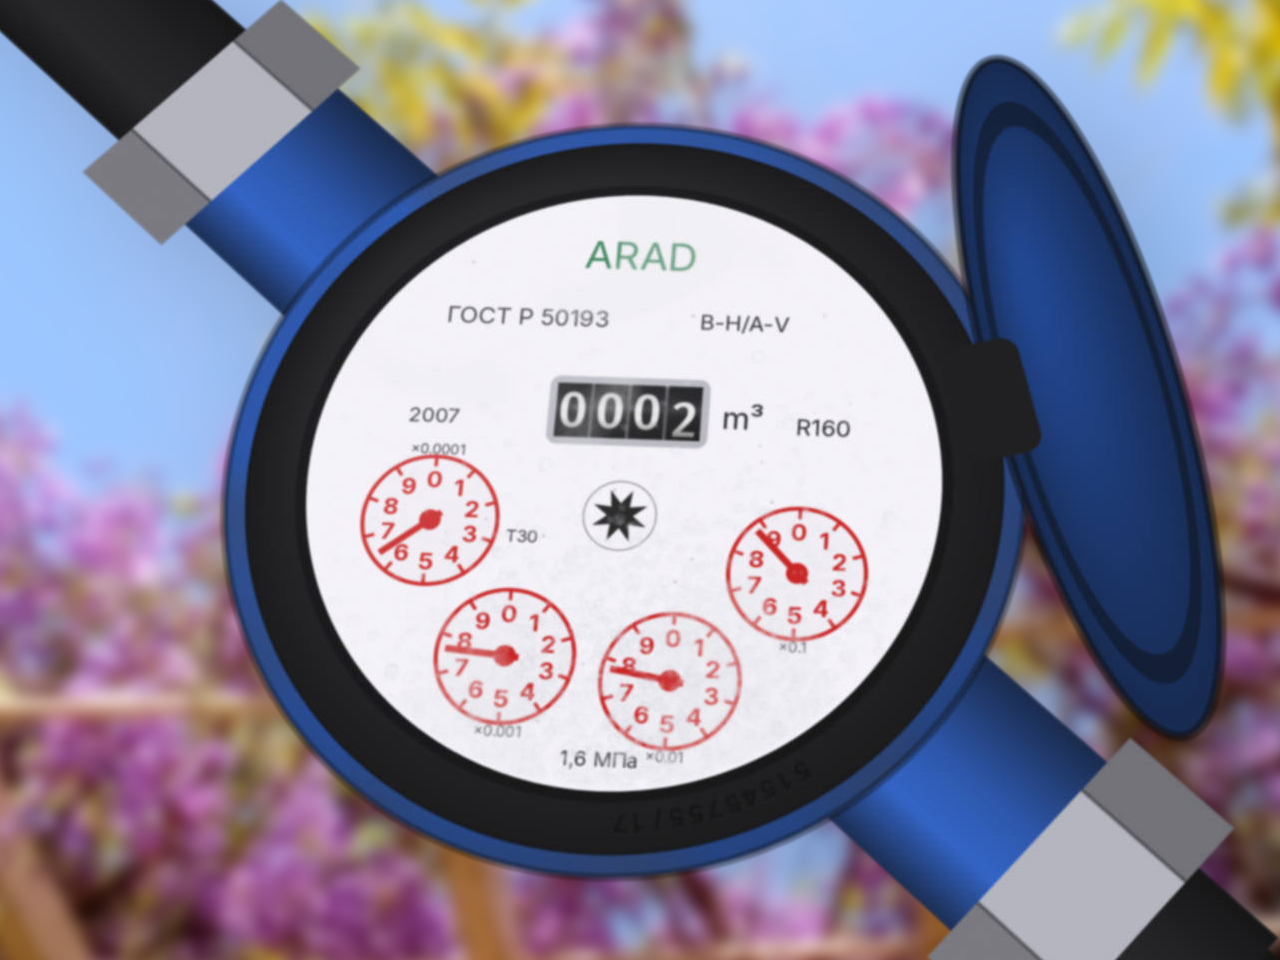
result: 1.8776 m³
